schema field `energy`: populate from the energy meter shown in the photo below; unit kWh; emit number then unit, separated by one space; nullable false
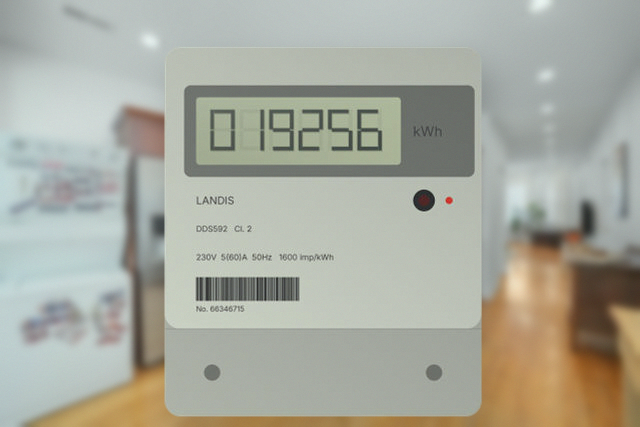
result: 19256 kWh
